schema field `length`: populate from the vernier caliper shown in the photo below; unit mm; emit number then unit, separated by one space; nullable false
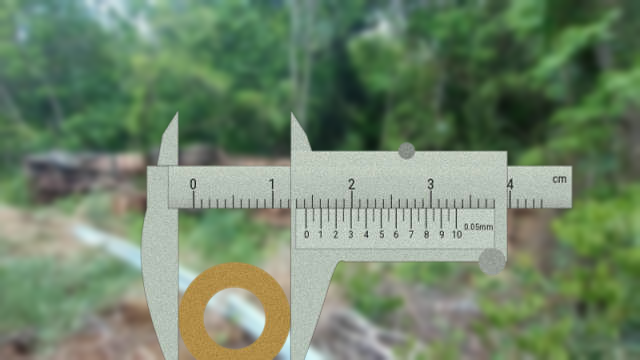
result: 14.2 mm
